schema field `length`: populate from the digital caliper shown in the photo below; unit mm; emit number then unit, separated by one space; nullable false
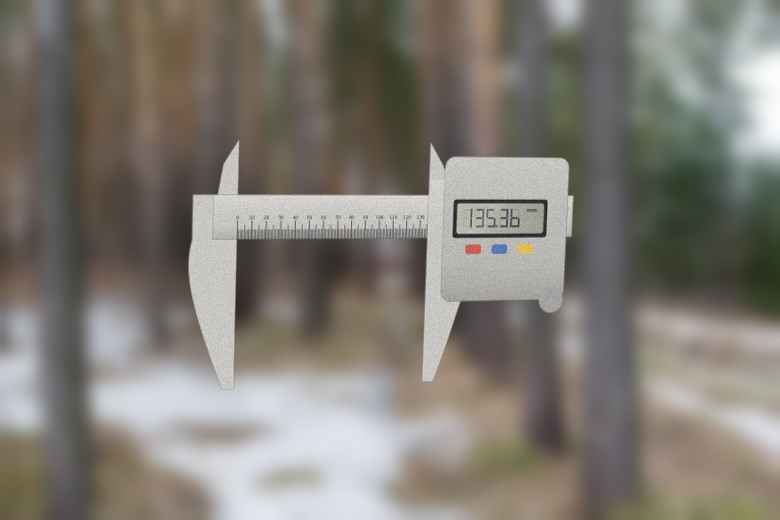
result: 135.36 mm
